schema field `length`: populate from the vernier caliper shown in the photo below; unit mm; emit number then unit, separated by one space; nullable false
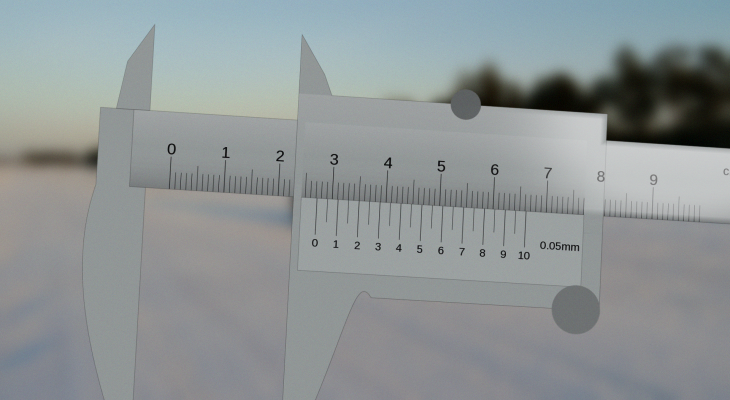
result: 27.2 mm
